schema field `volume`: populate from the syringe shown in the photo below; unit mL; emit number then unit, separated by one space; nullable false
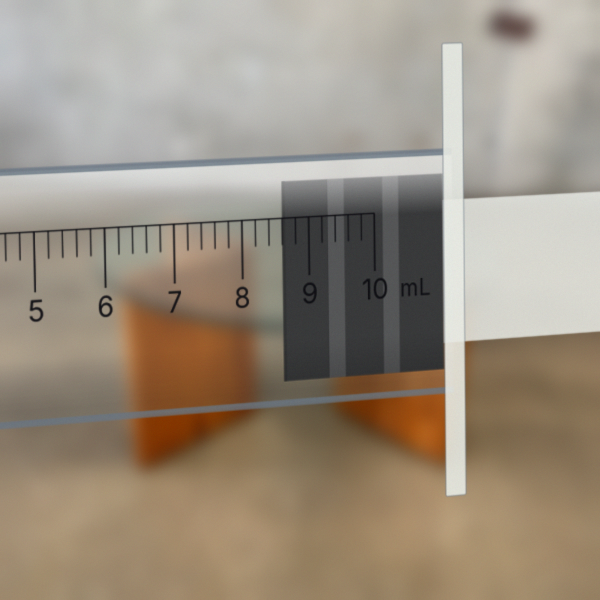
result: 8.6 mL
